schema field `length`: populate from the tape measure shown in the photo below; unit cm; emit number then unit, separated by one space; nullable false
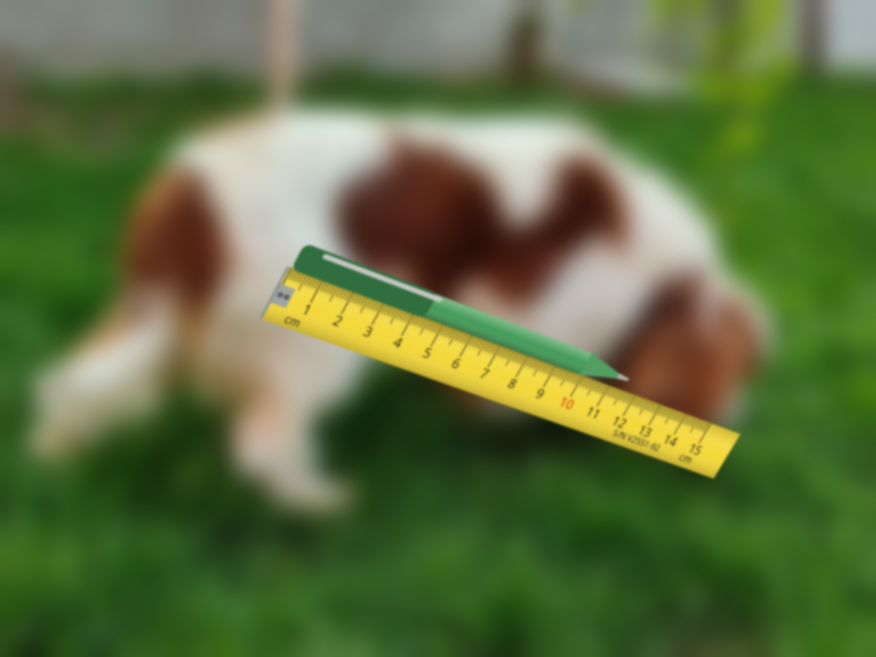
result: 11.5 cm
